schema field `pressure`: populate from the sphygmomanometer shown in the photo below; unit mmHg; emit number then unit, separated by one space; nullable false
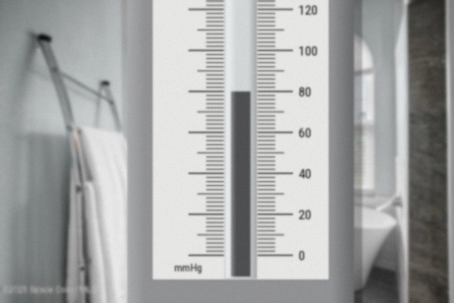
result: 80 mmHg
